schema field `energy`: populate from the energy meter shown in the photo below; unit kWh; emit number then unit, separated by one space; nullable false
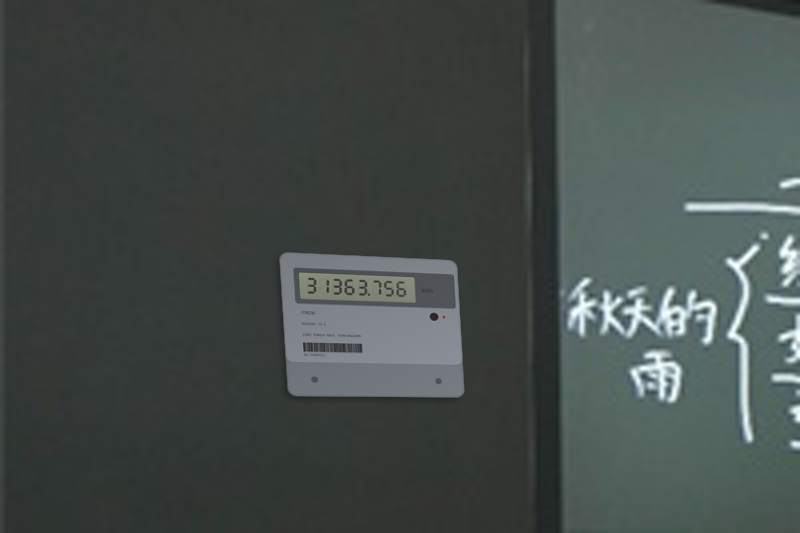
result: 31363.756 kWh
